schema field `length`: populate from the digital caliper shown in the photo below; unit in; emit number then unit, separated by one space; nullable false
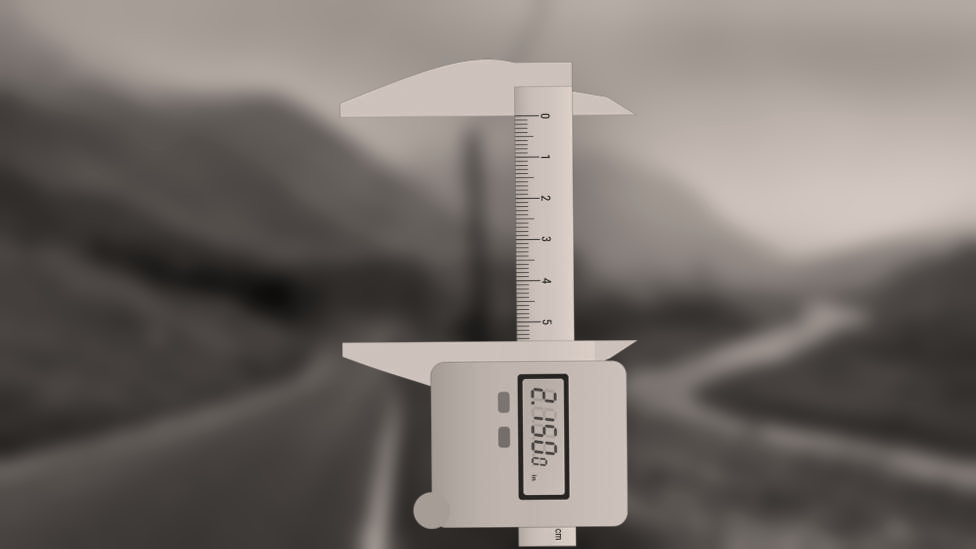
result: 2.1500 in
